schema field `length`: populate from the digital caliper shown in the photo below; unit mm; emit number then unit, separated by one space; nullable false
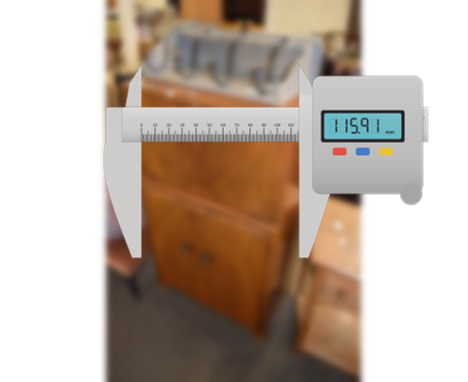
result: 115.91 mm
